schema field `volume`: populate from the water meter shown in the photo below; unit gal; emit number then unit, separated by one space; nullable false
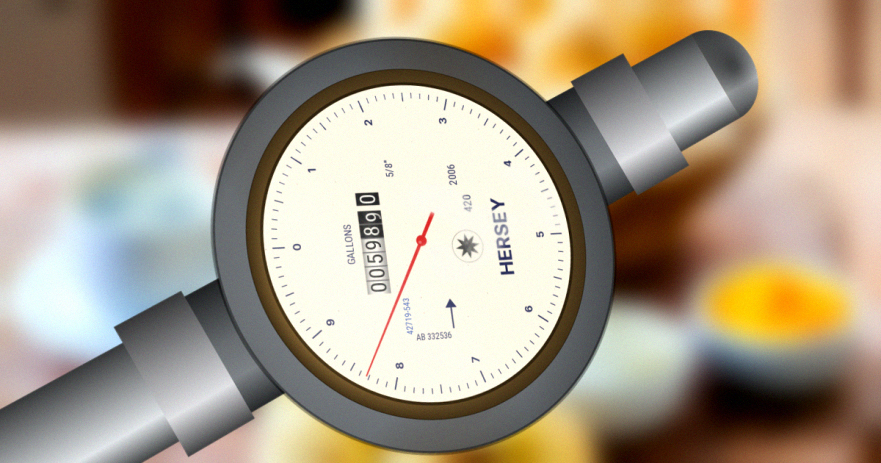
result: 59888.3 gal
